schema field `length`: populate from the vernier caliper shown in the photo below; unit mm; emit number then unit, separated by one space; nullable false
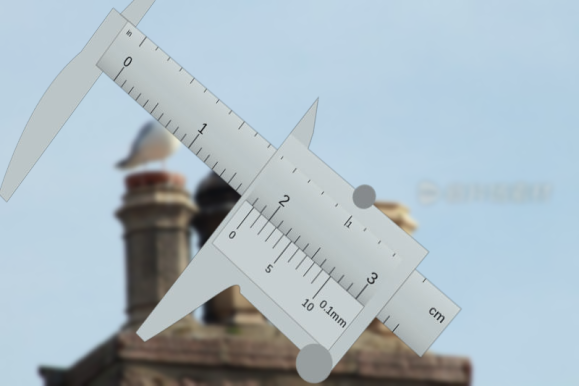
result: 18.2 mm
